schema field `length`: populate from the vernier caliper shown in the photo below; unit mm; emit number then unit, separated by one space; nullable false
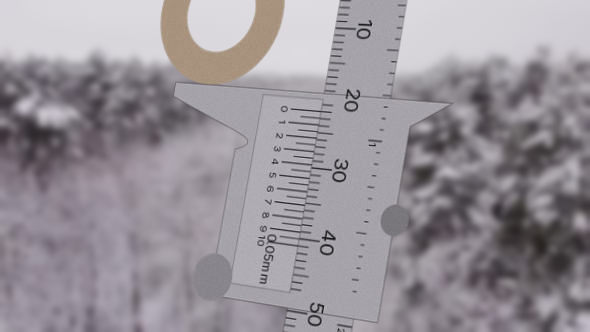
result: 22.0 mm
